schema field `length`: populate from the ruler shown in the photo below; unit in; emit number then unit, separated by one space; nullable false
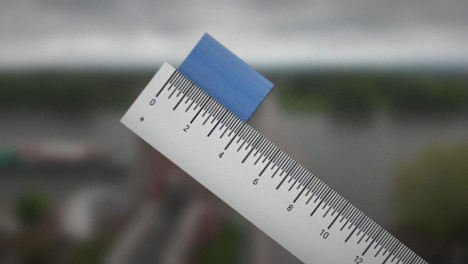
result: 4 in
